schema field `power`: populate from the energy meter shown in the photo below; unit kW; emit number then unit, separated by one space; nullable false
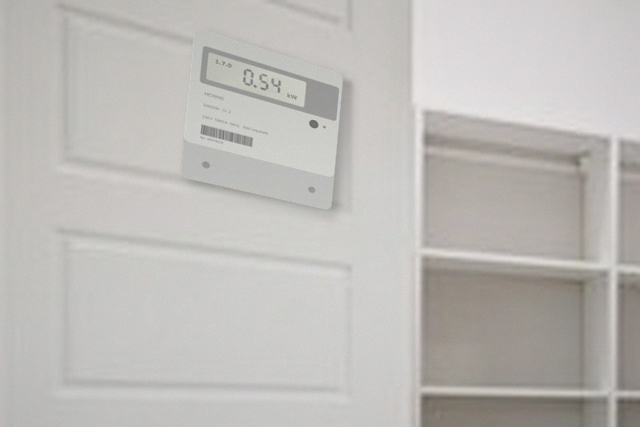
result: 0.54 kW
